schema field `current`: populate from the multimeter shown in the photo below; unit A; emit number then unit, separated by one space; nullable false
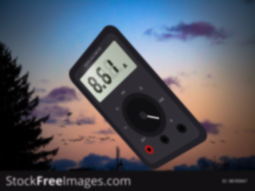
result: 8.61 A
